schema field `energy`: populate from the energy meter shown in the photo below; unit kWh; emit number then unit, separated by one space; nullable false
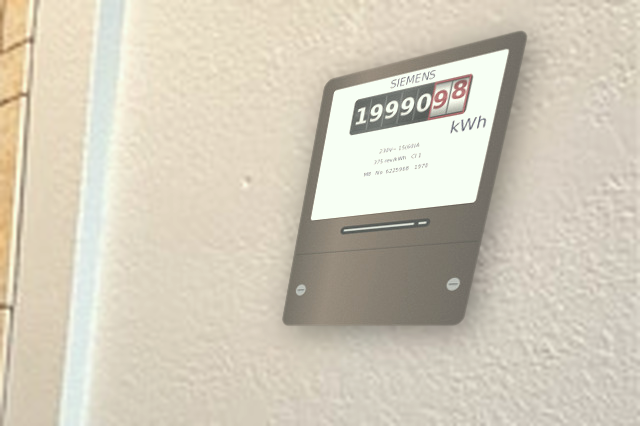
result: 19990.98 kWh
